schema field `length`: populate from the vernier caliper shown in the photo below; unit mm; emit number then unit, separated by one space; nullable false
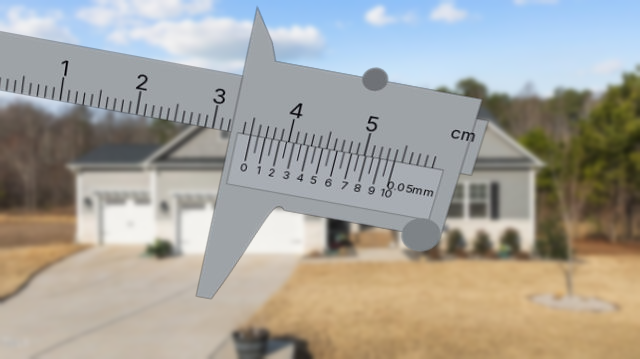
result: 35.0 mm
